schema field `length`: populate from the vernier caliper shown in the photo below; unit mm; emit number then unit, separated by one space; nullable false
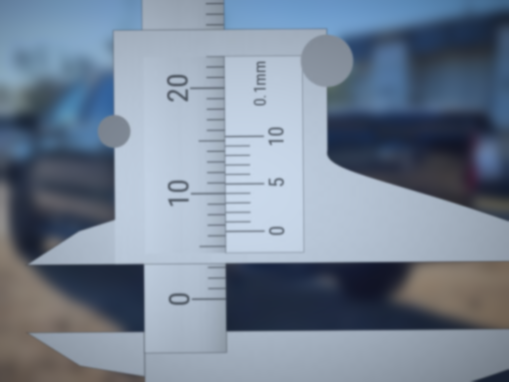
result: 6.4 mm
